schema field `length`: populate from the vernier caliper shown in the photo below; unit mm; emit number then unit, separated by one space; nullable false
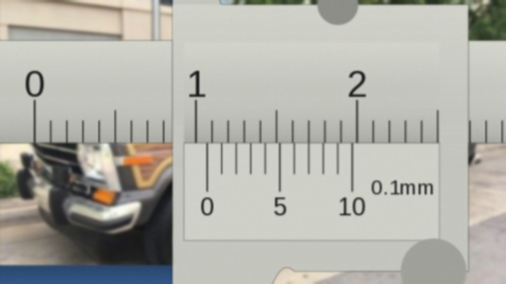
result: 10.7 mm
